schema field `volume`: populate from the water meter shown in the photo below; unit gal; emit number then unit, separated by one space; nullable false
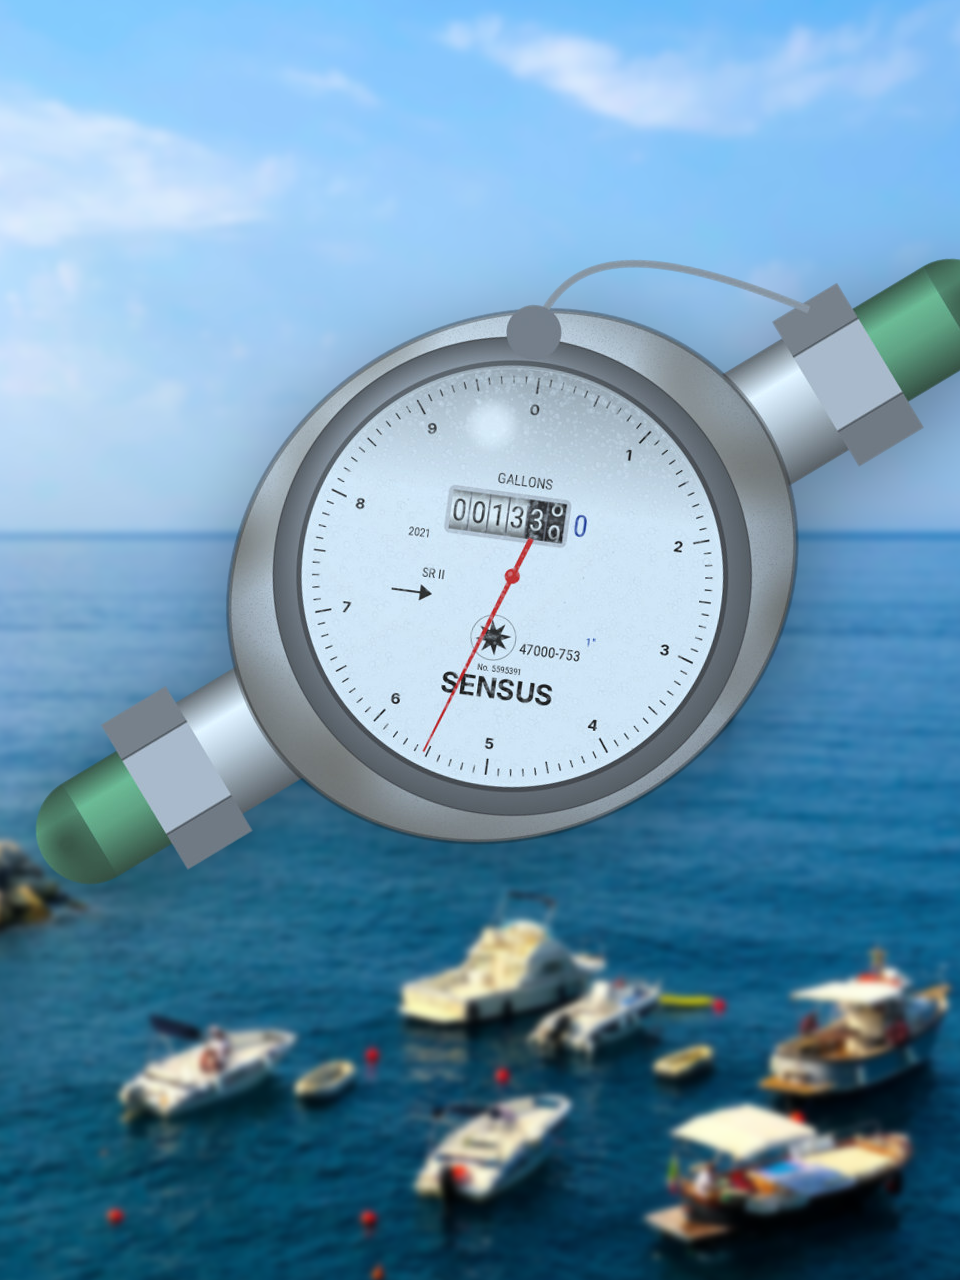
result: 13385.5 gal
